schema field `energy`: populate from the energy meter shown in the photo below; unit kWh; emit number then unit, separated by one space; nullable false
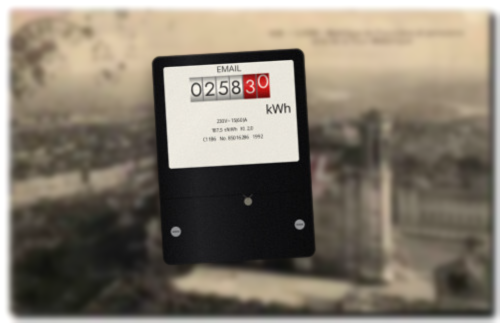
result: 258.30 kWh
